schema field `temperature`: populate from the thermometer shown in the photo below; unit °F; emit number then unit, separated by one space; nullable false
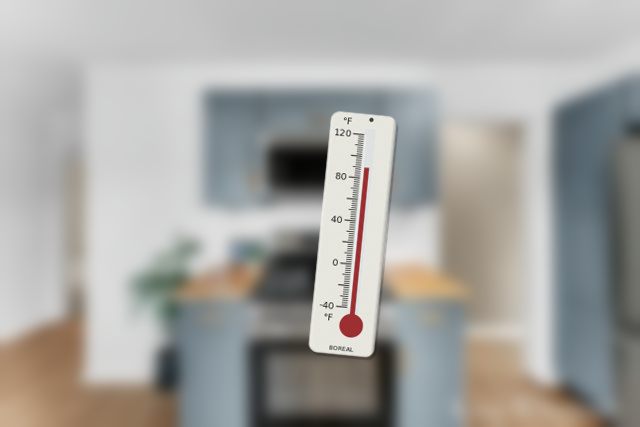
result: 90 °F
